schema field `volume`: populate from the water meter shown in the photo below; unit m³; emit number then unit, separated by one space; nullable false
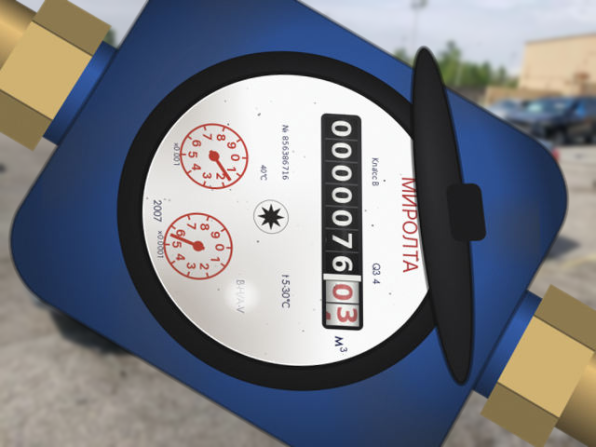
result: 76.0315 m³
